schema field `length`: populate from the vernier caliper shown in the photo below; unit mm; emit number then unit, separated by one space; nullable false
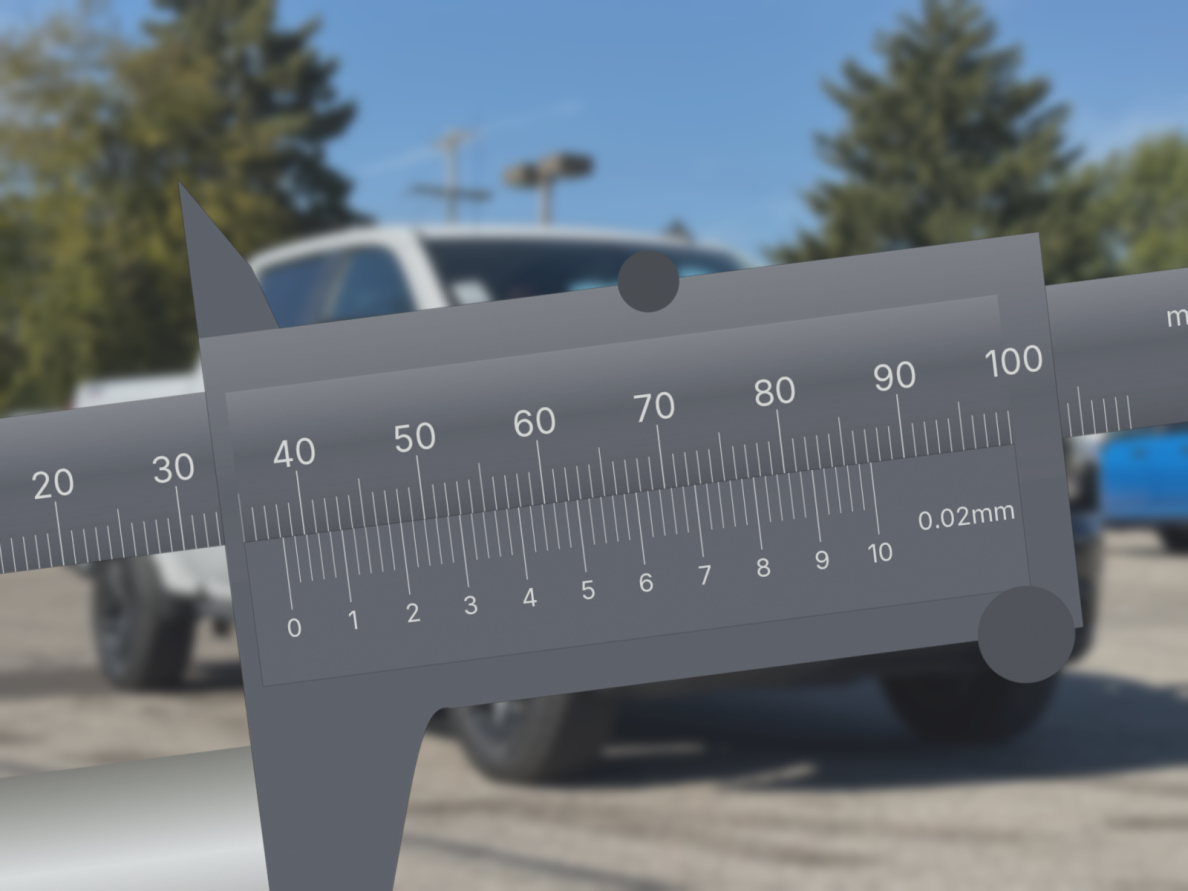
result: 38.2 mm
